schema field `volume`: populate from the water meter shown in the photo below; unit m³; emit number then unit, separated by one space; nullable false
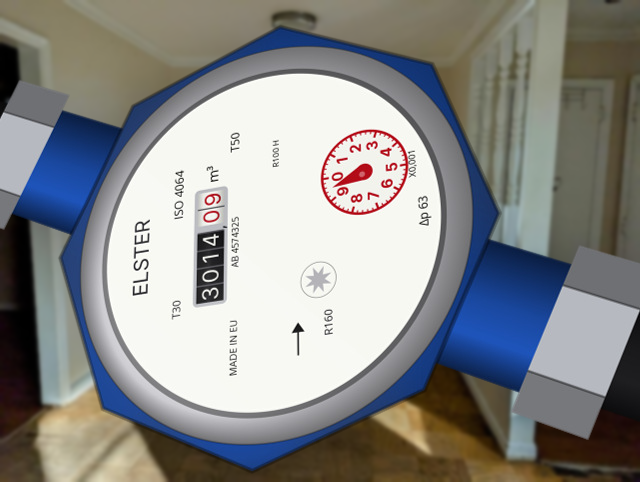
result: 3014.089 m³
